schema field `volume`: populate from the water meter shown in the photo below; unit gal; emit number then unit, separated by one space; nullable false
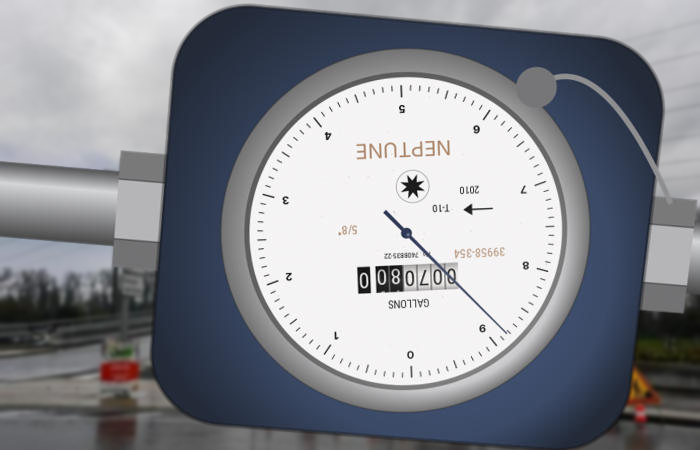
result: 70798.8 gal
